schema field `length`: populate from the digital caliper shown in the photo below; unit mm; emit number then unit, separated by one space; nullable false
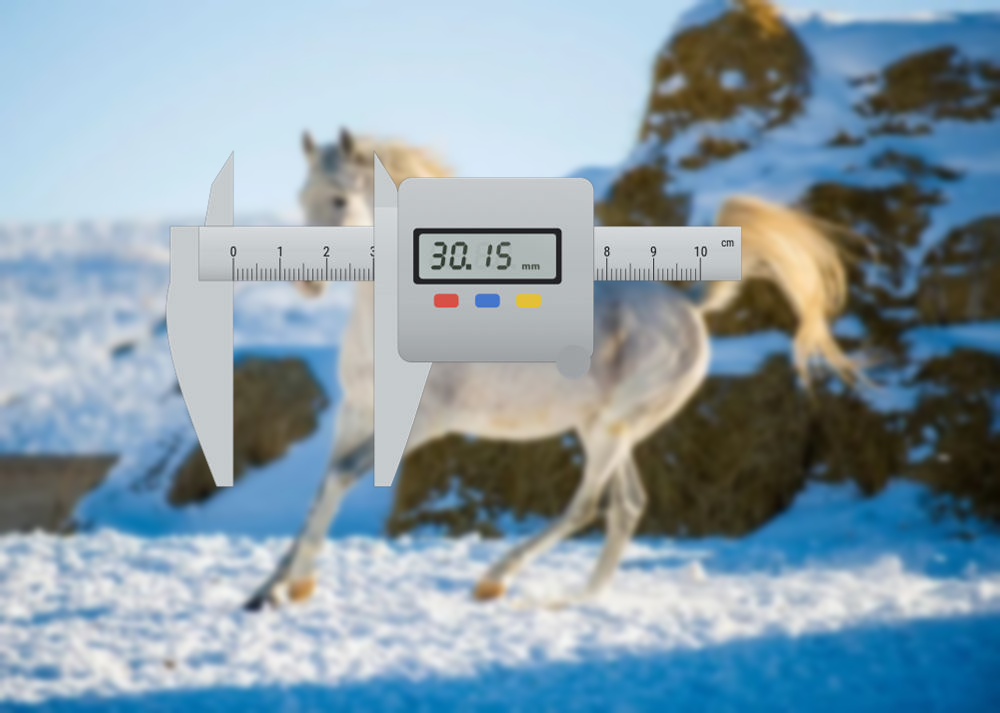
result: 30.15 mm
